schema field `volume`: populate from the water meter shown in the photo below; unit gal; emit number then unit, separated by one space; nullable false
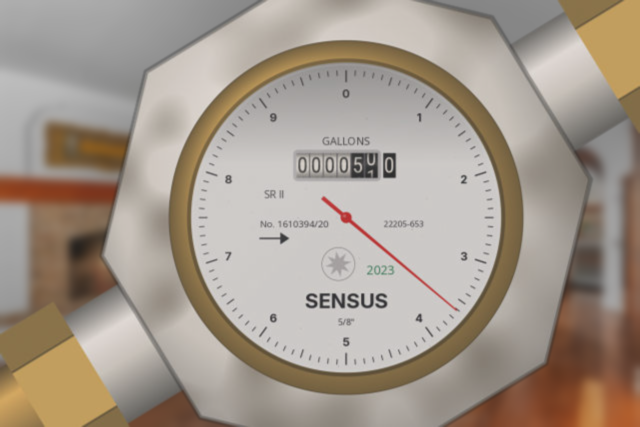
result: 503.6 gal
